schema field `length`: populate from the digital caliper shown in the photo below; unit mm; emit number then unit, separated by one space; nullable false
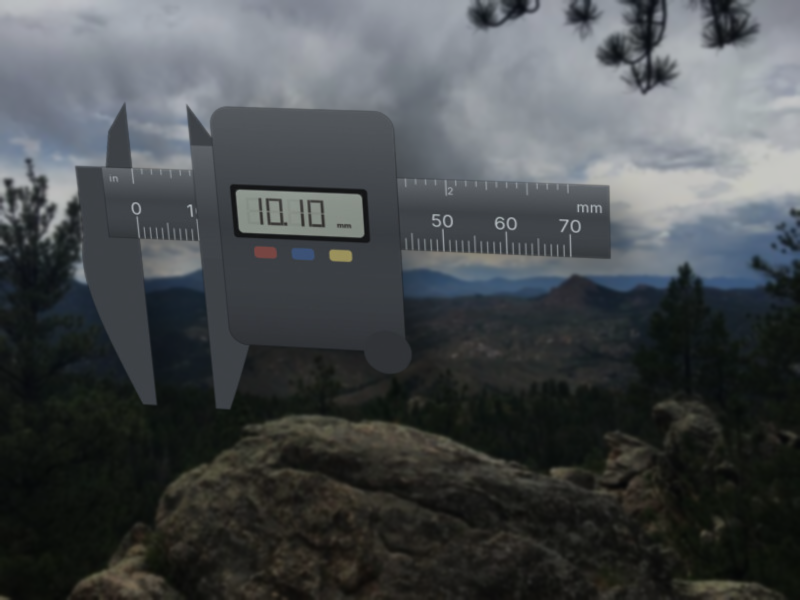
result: 10.10 mm
